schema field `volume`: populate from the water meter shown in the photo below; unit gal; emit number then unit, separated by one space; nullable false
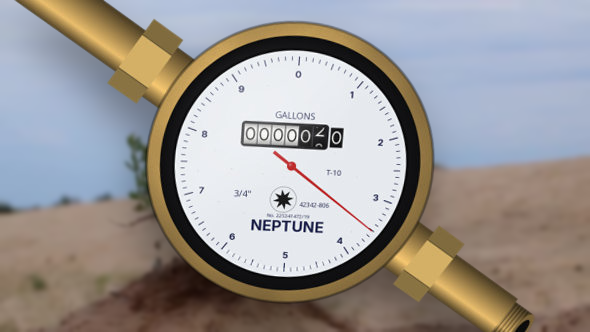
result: 23.5 gal
